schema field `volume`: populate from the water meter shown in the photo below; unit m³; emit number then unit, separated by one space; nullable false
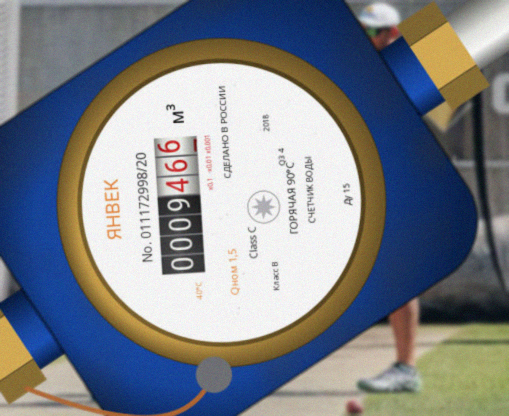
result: 9.466 m³
